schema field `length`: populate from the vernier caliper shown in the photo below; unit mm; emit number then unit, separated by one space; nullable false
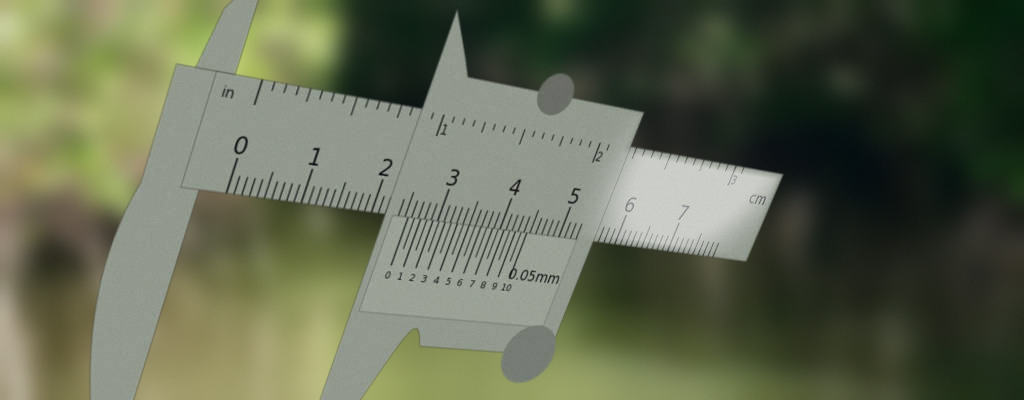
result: 25.5 mm
